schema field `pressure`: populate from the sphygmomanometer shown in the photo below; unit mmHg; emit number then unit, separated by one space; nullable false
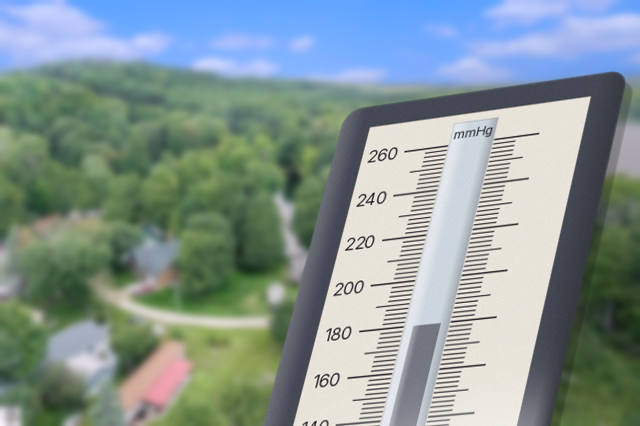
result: 180 mmHg
